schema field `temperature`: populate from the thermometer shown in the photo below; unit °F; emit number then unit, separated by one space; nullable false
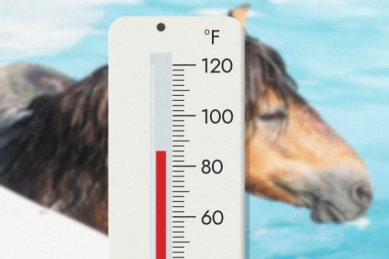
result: 86 °F
